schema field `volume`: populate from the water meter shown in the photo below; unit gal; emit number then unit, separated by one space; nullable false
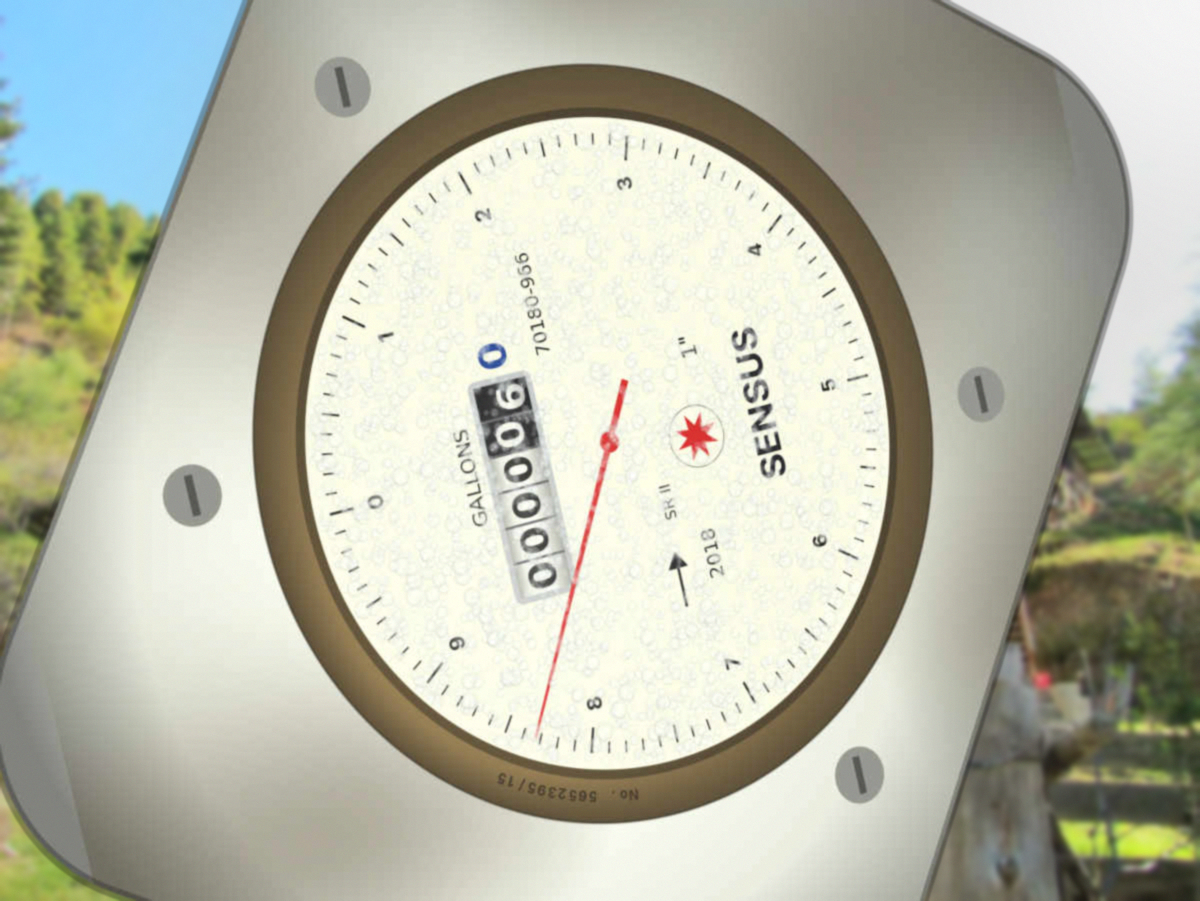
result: 58.3 gal
